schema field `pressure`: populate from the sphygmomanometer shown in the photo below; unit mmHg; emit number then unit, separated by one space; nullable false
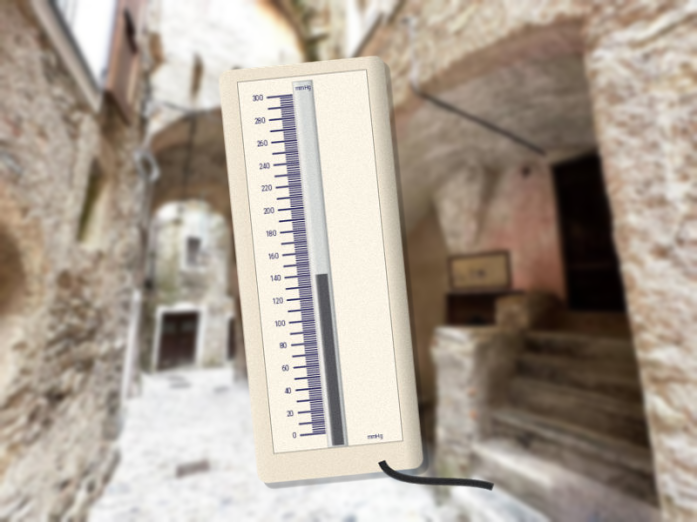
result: 140 mmHg
